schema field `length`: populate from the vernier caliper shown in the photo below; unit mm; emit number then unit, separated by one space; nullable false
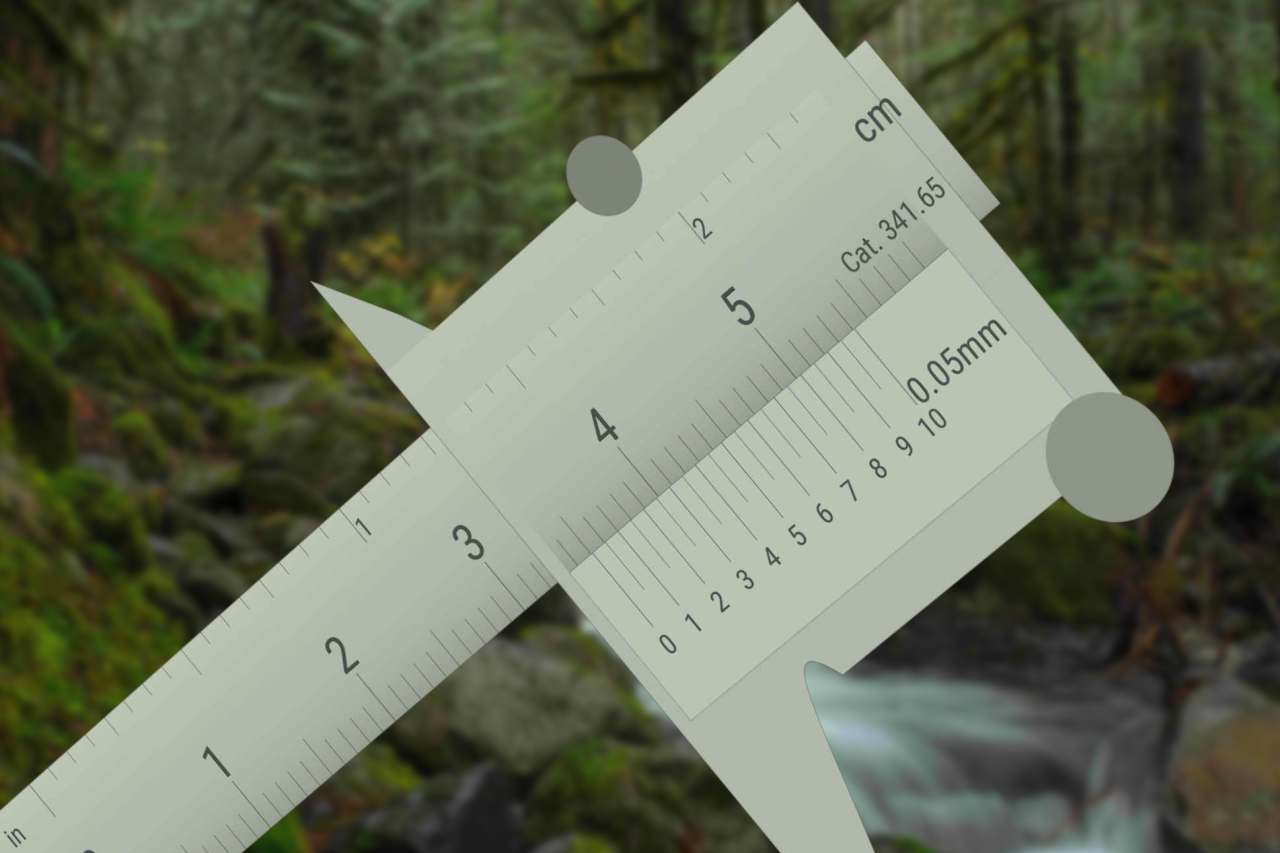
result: 35.1 mm
